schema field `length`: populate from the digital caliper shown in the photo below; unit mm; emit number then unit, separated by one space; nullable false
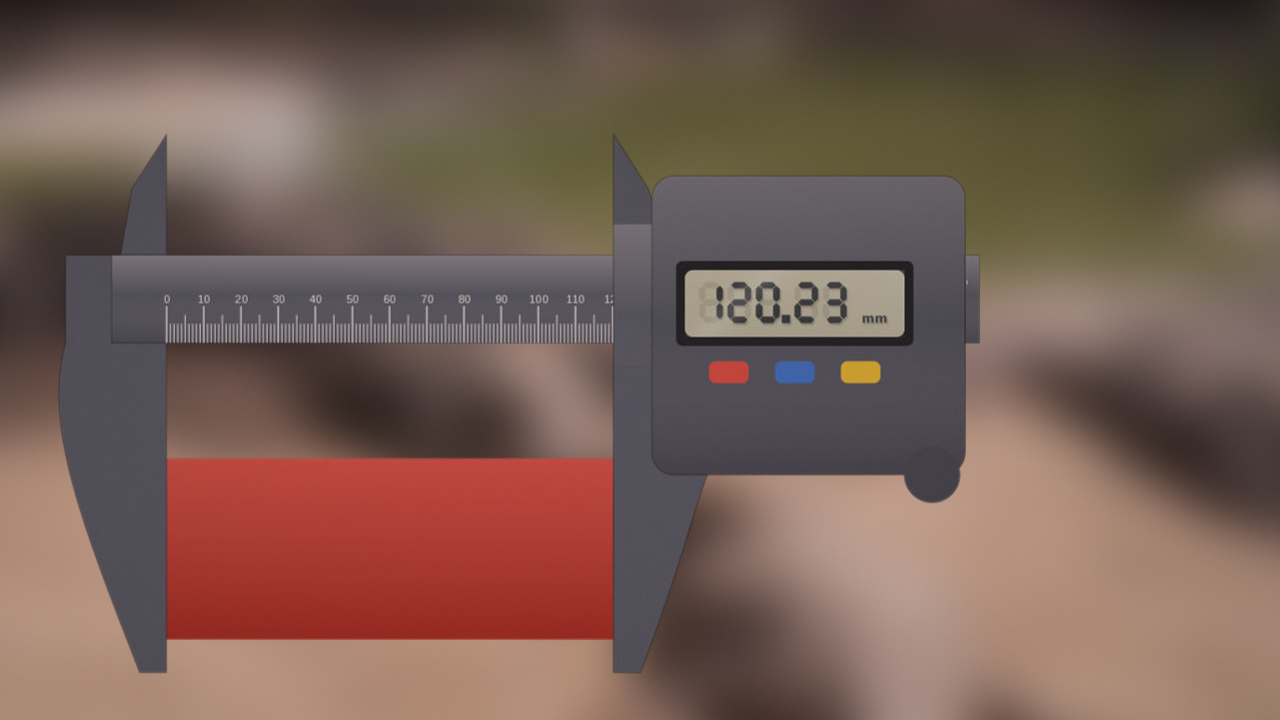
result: 120.23 mm
